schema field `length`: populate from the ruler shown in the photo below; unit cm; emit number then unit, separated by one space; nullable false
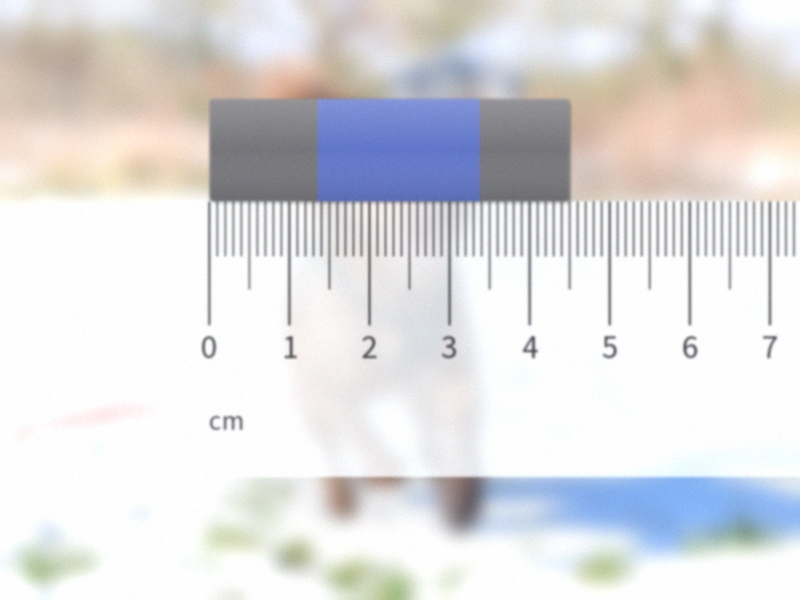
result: 4.5 cm
